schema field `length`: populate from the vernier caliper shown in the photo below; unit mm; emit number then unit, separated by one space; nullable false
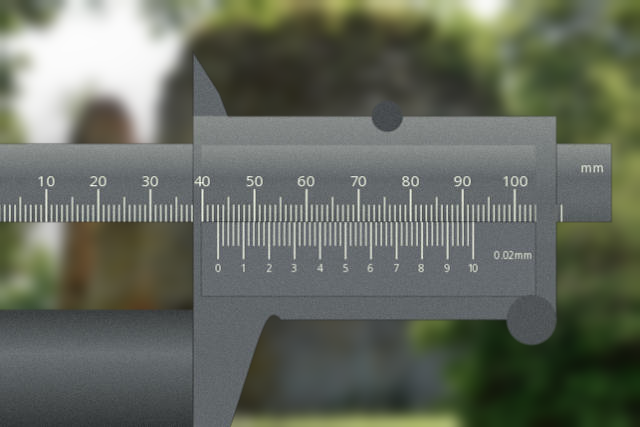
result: 43.0 mm
